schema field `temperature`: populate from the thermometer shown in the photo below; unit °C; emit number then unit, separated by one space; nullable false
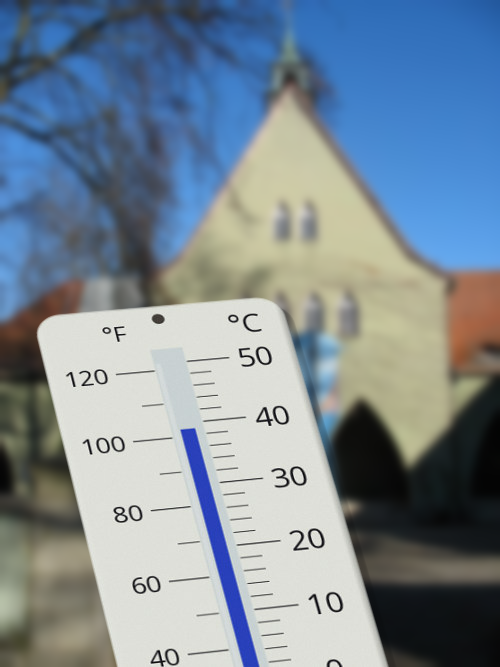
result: 39 °C
